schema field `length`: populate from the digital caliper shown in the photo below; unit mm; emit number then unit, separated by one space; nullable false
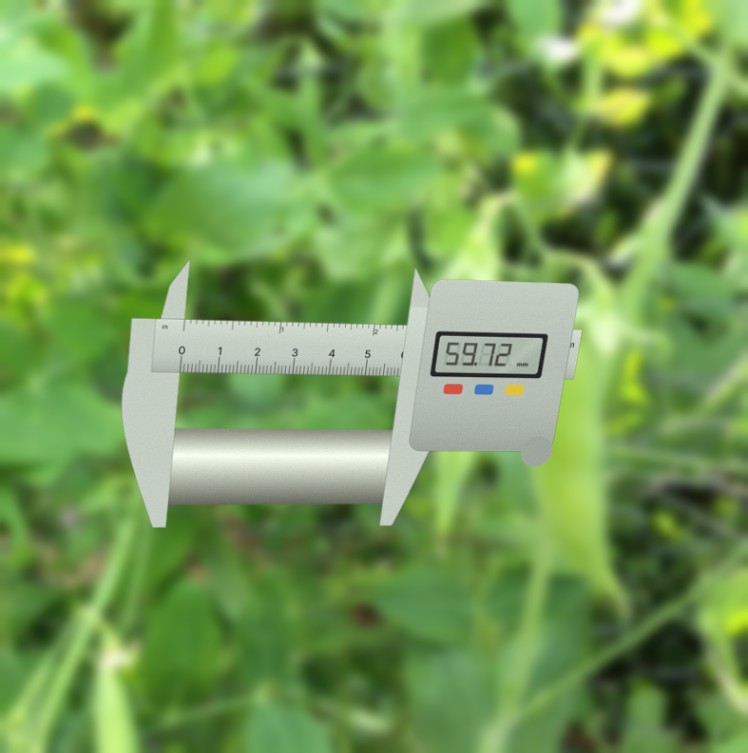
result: 59.72 mm
